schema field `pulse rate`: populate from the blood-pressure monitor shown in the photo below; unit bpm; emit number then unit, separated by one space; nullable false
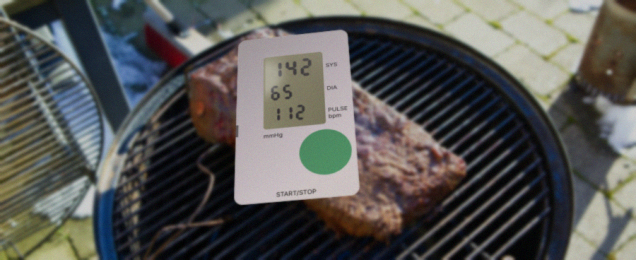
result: 112 bpm
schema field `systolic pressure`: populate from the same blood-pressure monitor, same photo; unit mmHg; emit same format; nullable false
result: 142 mmHg
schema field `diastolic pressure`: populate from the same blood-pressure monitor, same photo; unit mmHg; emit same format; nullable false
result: 65 mmHg
